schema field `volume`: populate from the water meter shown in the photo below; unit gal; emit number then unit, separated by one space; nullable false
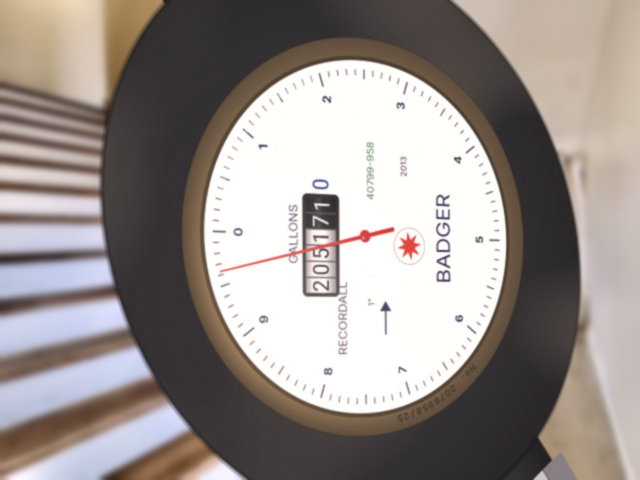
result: 2051709.6 gal
